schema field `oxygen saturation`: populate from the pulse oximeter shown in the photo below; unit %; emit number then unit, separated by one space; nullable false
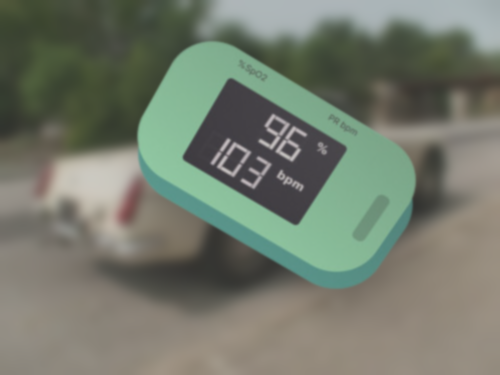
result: 96 %
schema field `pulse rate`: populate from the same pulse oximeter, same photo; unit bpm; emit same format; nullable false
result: 103 bpm
